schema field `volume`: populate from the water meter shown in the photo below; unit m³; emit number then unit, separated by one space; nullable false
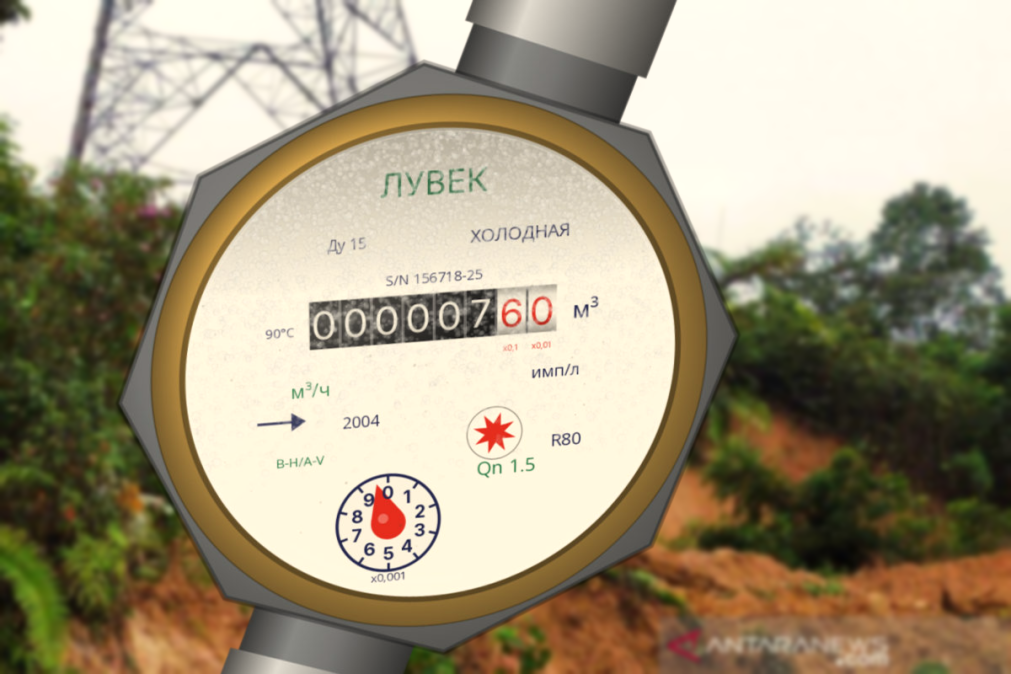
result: 7.599 m³
